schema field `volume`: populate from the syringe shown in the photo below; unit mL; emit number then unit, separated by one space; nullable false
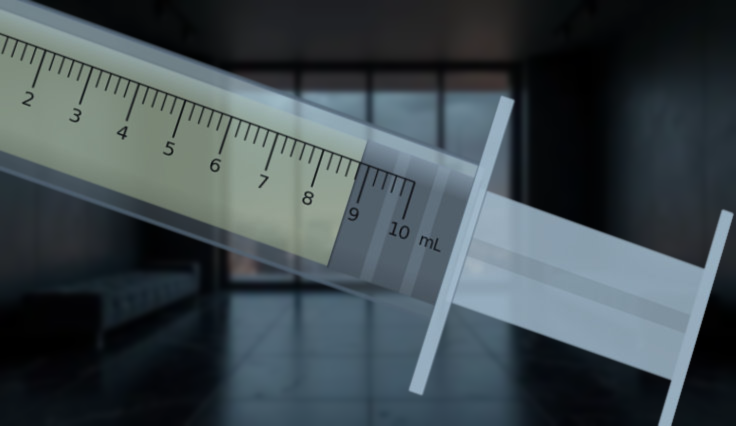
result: 8.8 mL
